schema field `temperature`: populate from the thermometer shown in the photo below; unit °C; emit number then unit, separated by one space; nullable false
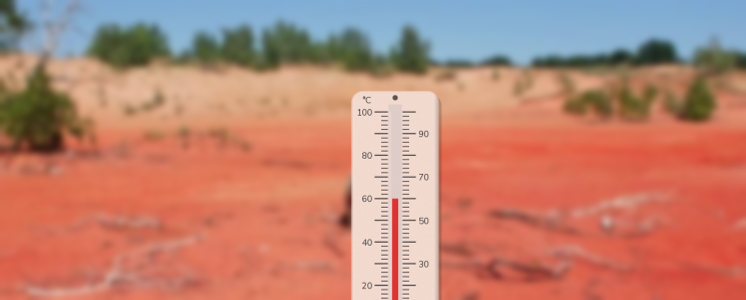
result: 60 °C
